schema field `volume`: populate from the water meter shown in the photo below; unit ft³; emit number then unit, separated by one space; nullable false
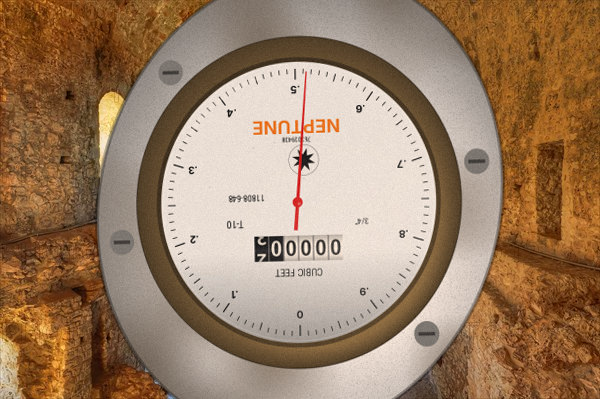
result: 2.51 ft³
